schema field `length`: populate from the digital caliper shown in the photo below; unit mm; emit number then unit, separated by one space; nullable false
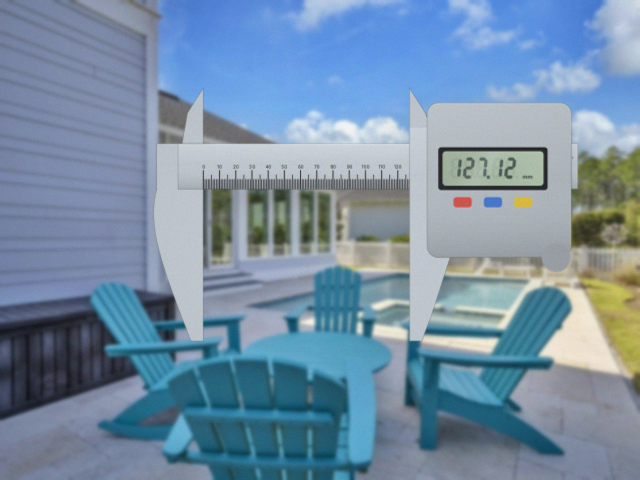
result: 127.12 mm
